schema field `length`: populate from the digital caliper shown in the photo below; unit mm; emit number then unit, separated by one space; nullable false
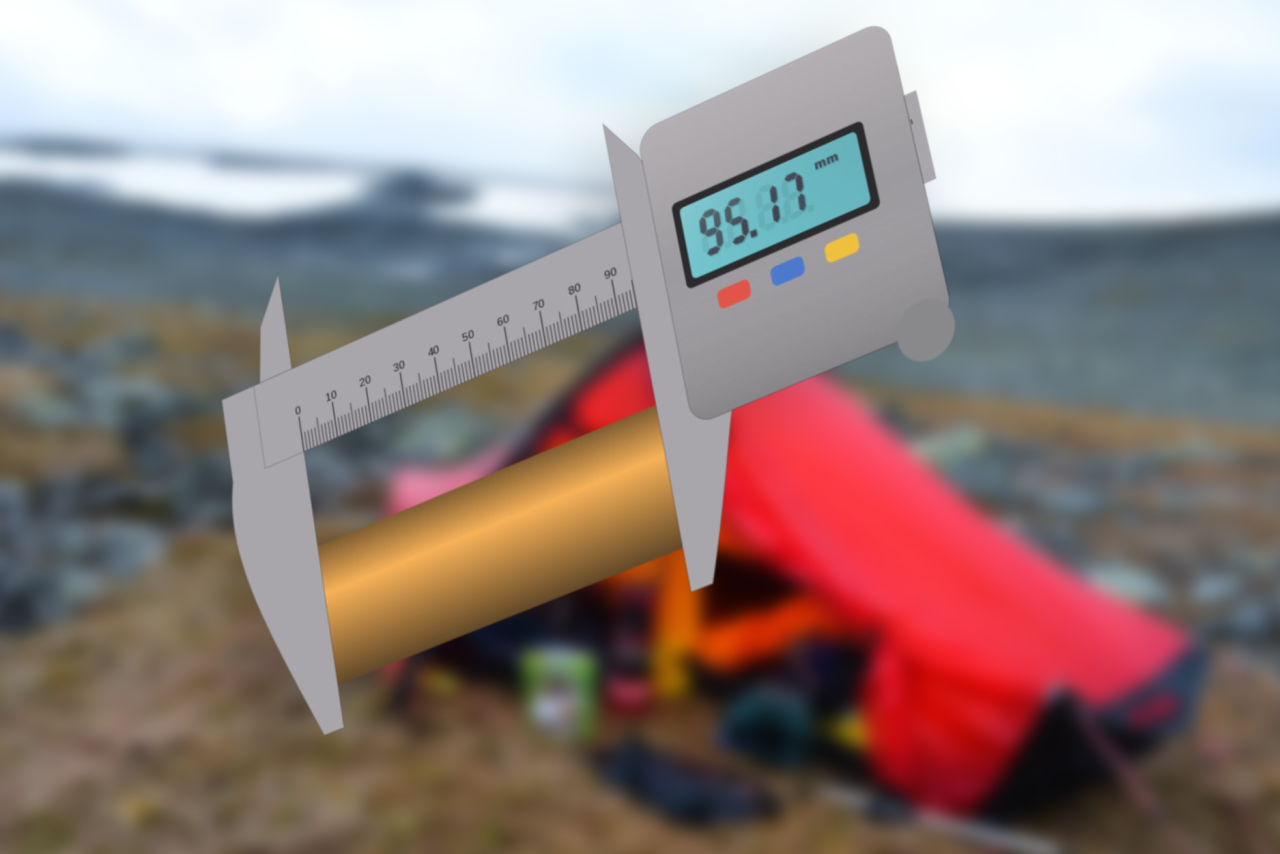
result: 95.17 mm
